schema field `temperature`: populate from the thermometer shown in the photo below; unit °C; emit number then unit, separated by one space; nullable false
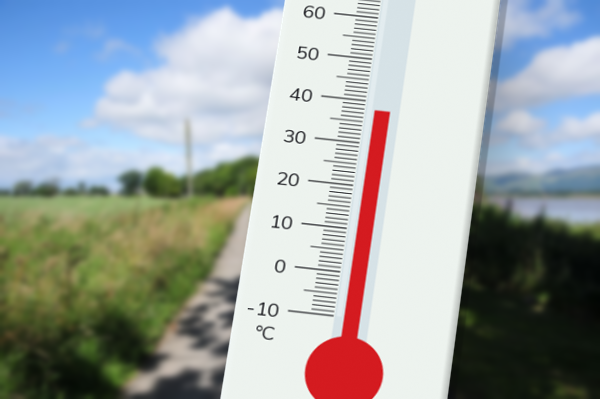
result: 38 °C
